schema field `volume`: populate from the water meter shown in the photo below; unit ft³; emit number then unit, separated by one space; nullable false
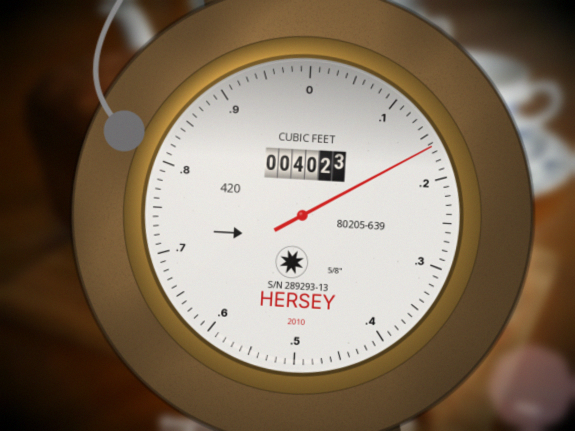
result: 4023.16 ft³
